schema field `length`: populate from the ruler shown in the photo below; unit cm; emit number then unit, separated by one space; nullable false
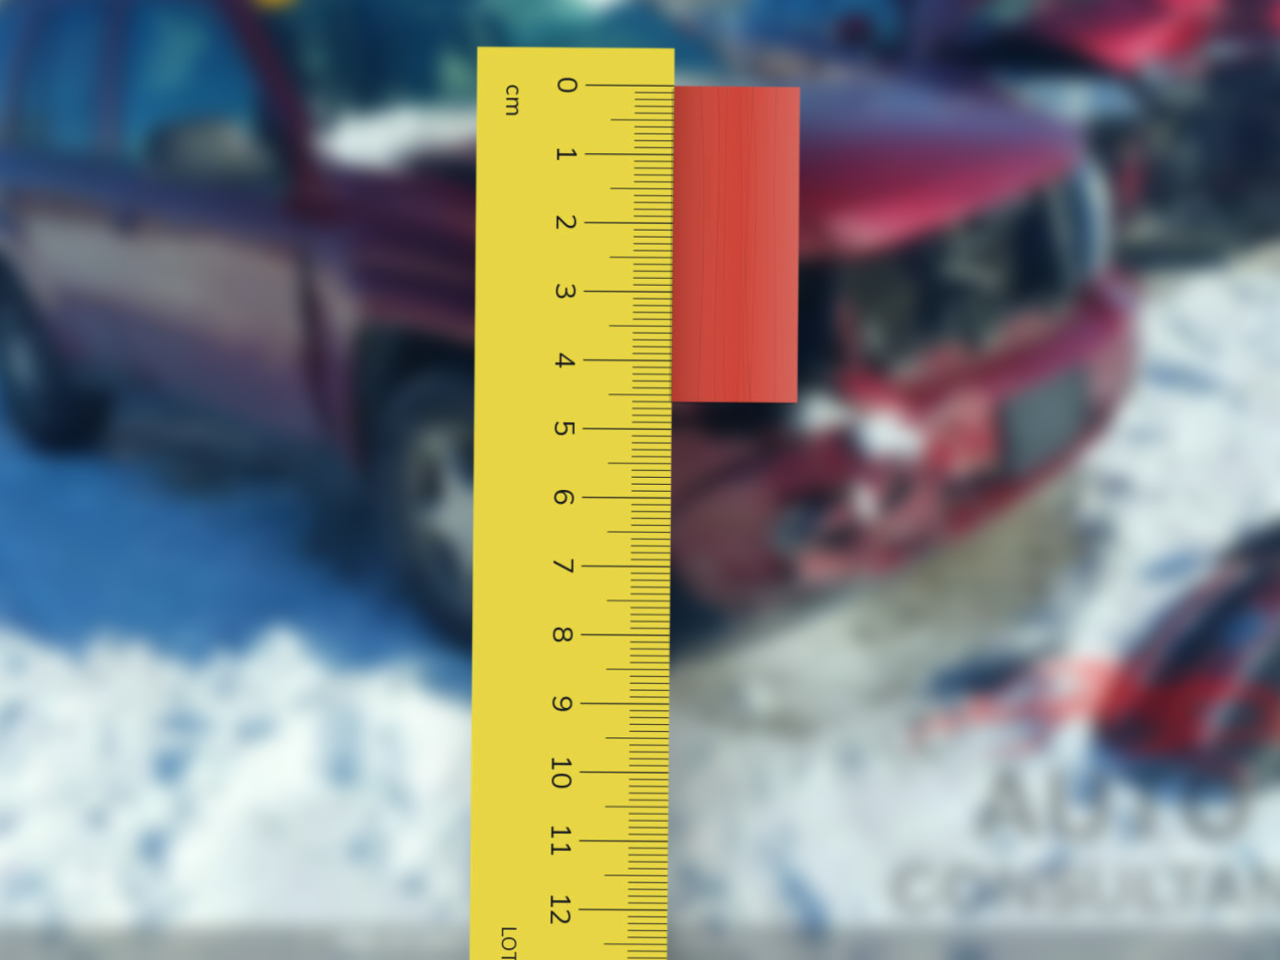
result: 4.6 cm
